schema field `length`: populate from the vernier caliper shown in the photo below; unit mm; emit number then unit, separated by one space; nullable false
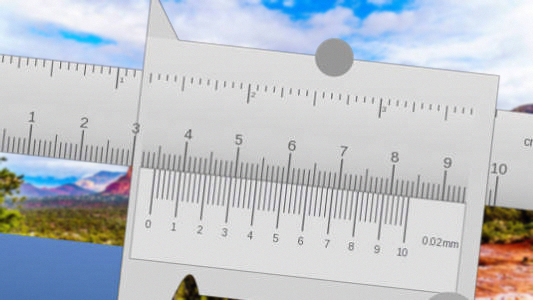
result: 34.5 mm
